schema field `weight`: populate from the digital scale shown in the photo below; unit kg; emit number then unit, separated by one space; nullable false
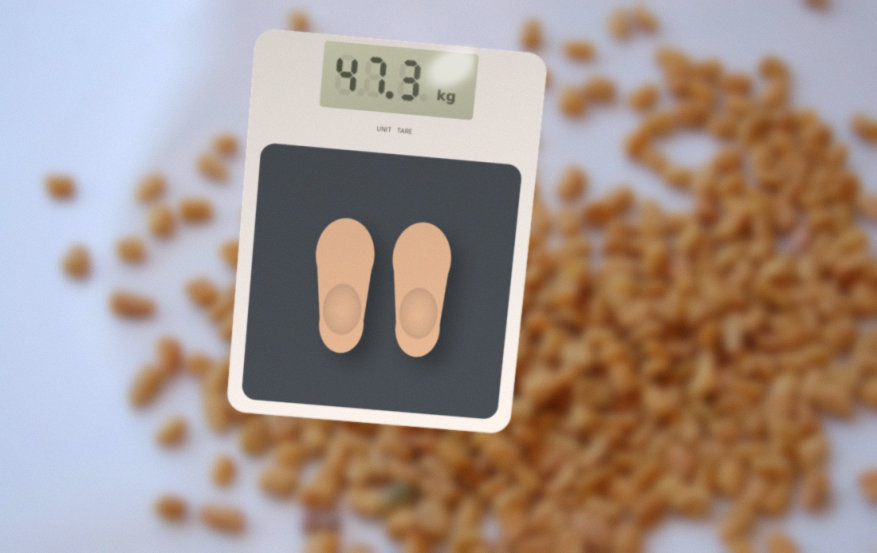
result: 47.3 kg
